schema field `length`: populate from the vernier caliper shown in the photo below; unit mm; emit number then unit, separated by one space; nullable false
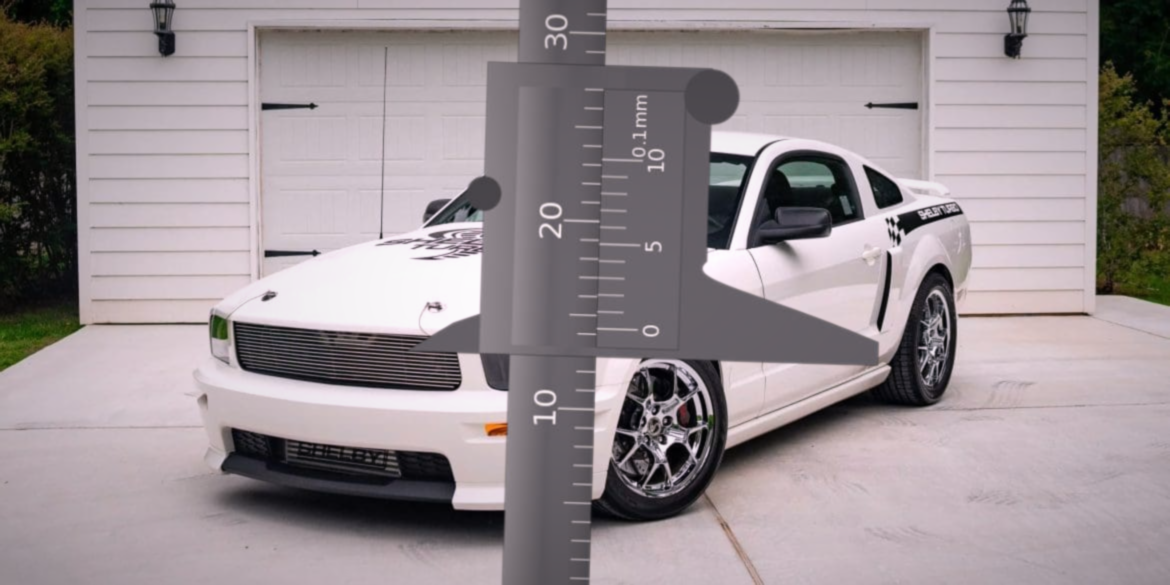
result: 14.3 mm
